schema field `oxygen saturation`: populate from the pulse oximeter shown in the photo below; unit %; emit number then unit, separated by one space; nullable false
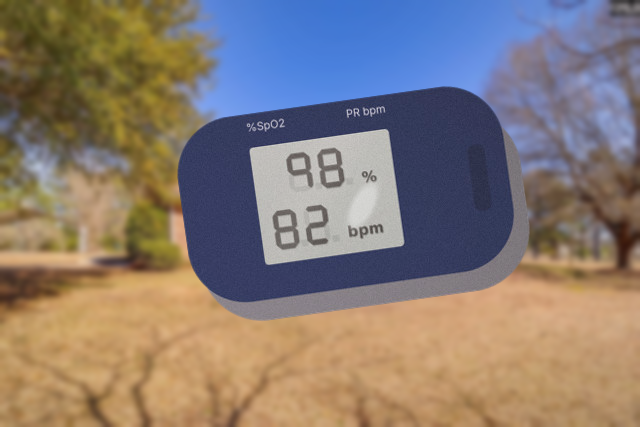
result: 98 %
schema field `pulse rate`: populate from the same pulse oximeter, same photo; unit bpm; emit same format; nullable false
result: 82 bpm
